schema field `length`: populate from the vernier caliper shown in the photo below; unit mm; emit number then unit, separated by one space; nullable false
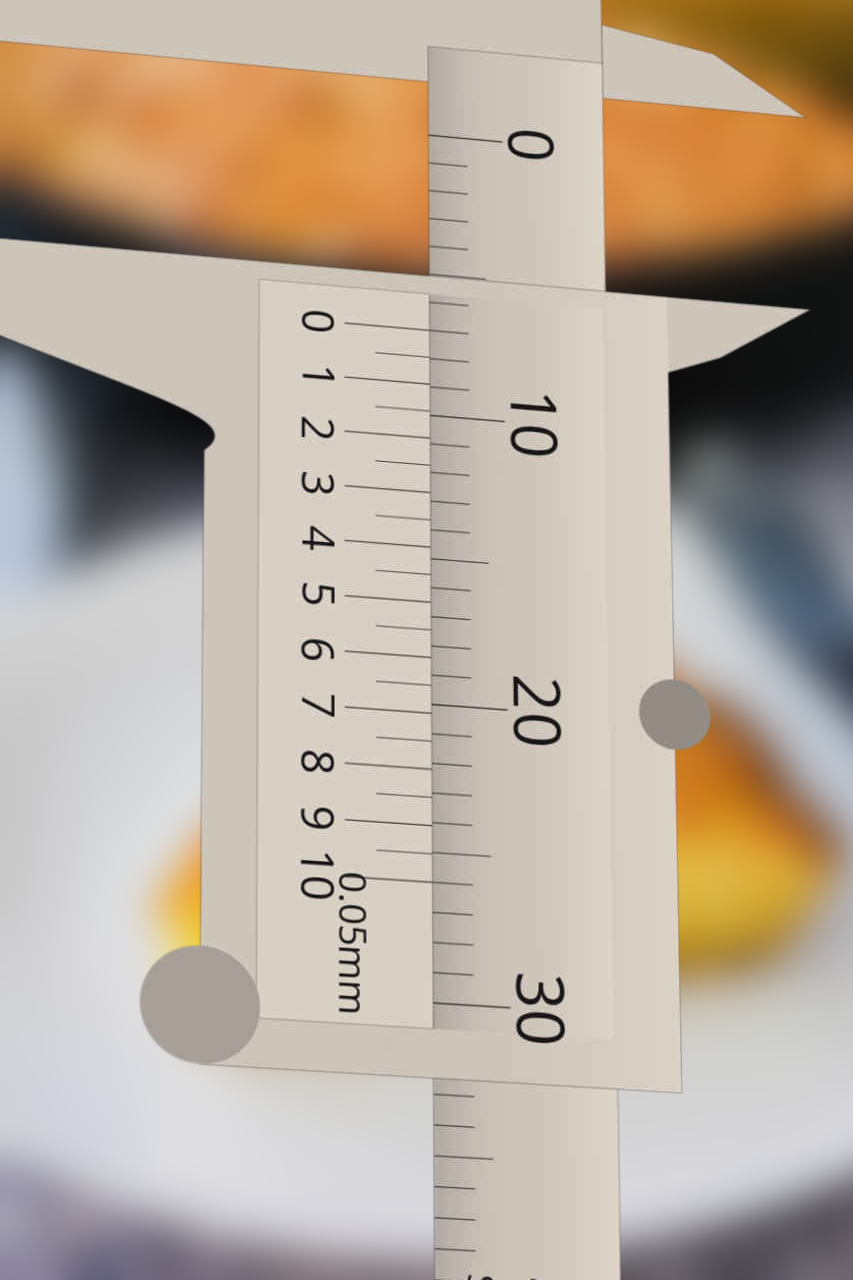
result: 7.00 mm
